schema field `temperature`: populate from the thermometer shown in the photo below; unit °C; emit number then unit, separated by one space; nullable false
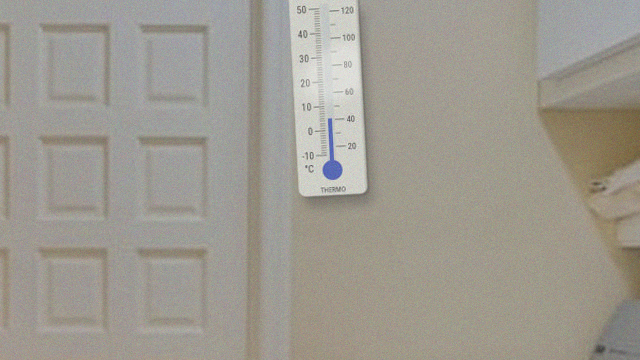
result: 5 °C
